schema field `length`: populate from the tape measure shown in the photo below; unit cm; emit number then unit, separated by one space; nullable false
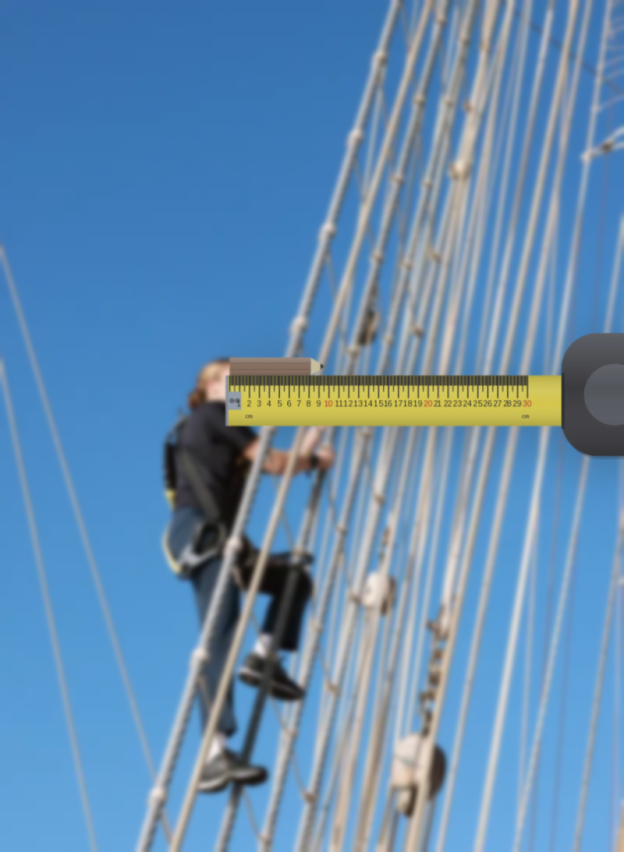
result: 9.5 cm
